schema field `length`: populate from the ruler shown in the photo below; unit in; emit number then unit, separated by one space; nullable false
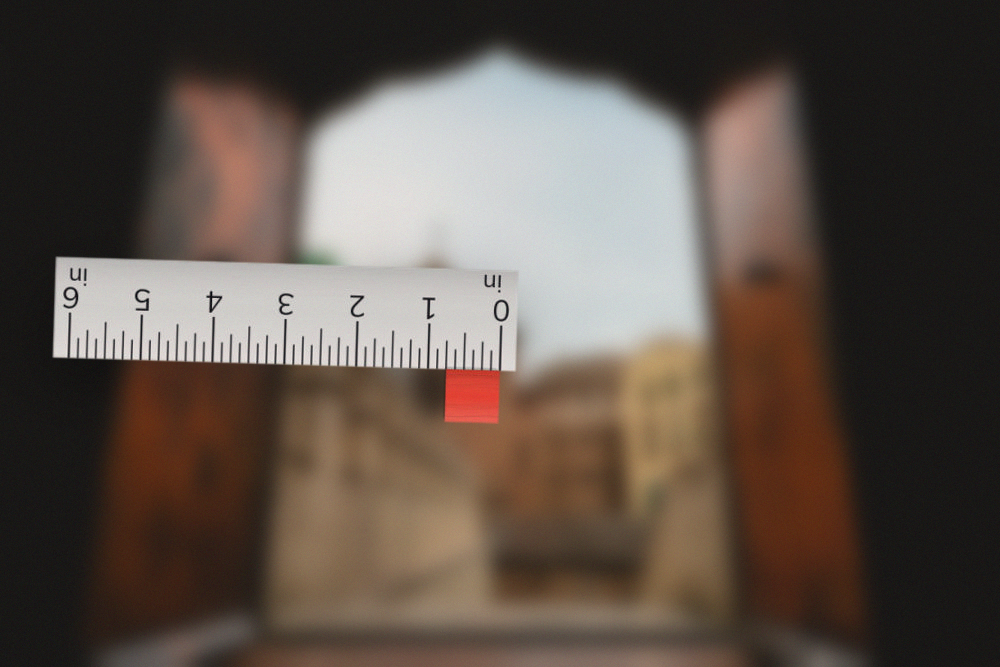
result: 0.75 in
